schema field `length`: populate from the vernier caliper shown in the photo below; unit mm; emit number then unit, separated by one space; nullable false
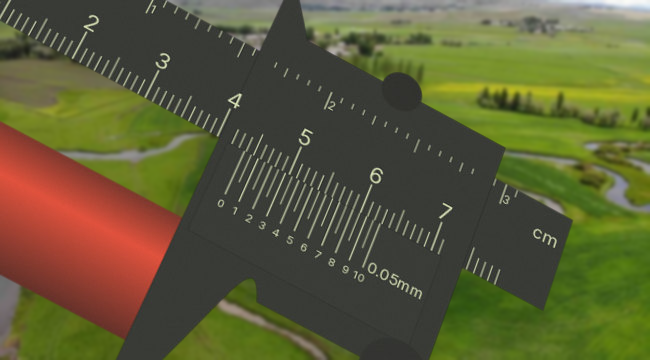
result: 43.8 mm
